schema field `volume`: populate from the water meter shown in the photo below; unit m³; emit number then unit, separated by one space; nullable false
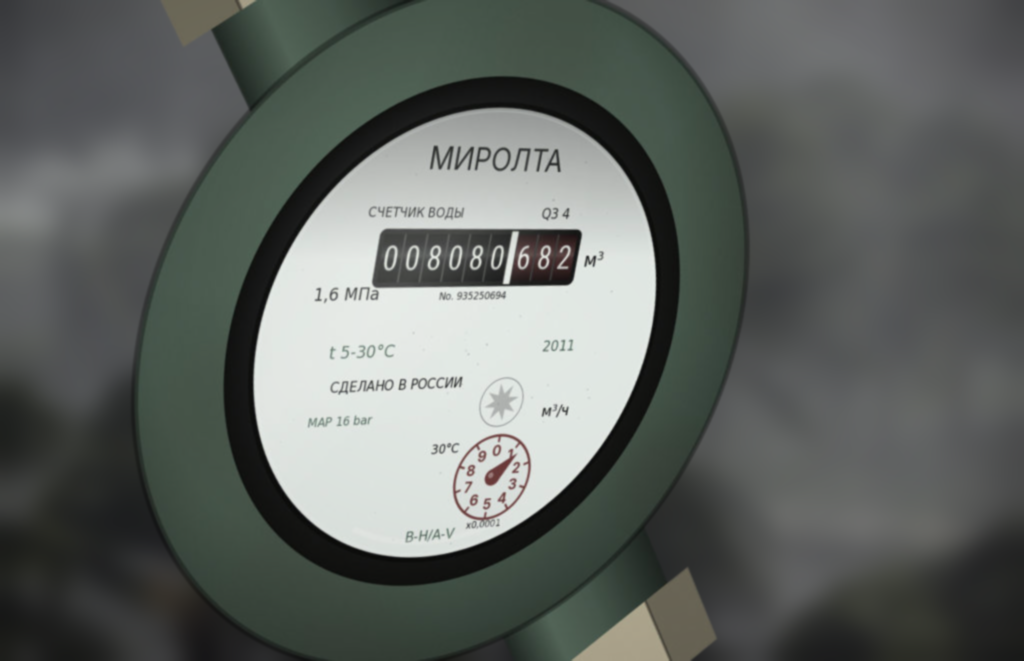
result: 8080.6821 m³
